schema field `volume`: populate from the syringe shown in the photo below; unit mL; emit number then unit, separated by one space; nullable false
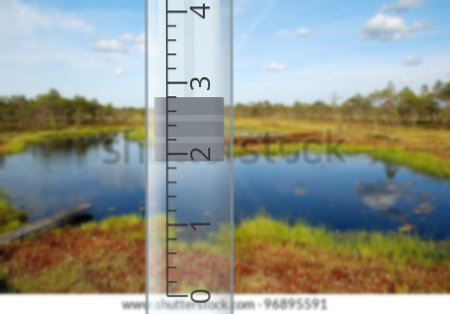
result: 1.9 mL
